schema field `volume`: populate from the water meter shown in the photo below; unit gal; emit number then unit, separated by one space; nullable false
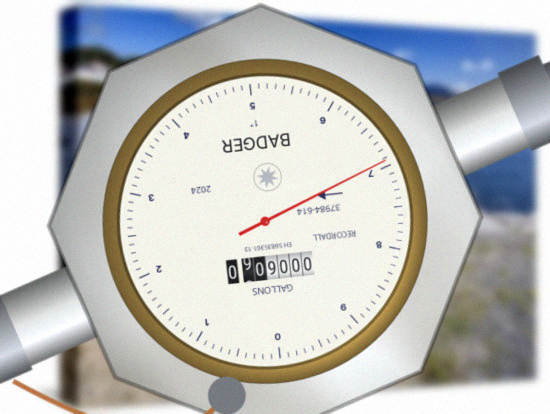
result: 6056.9 gal
